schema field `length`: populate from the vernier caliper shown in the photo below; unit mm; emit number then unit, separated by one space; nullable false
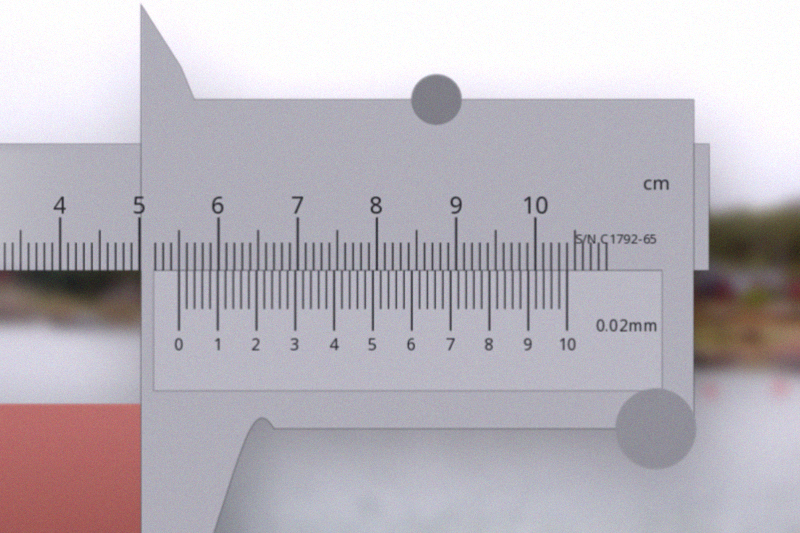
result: 55.0 mm
